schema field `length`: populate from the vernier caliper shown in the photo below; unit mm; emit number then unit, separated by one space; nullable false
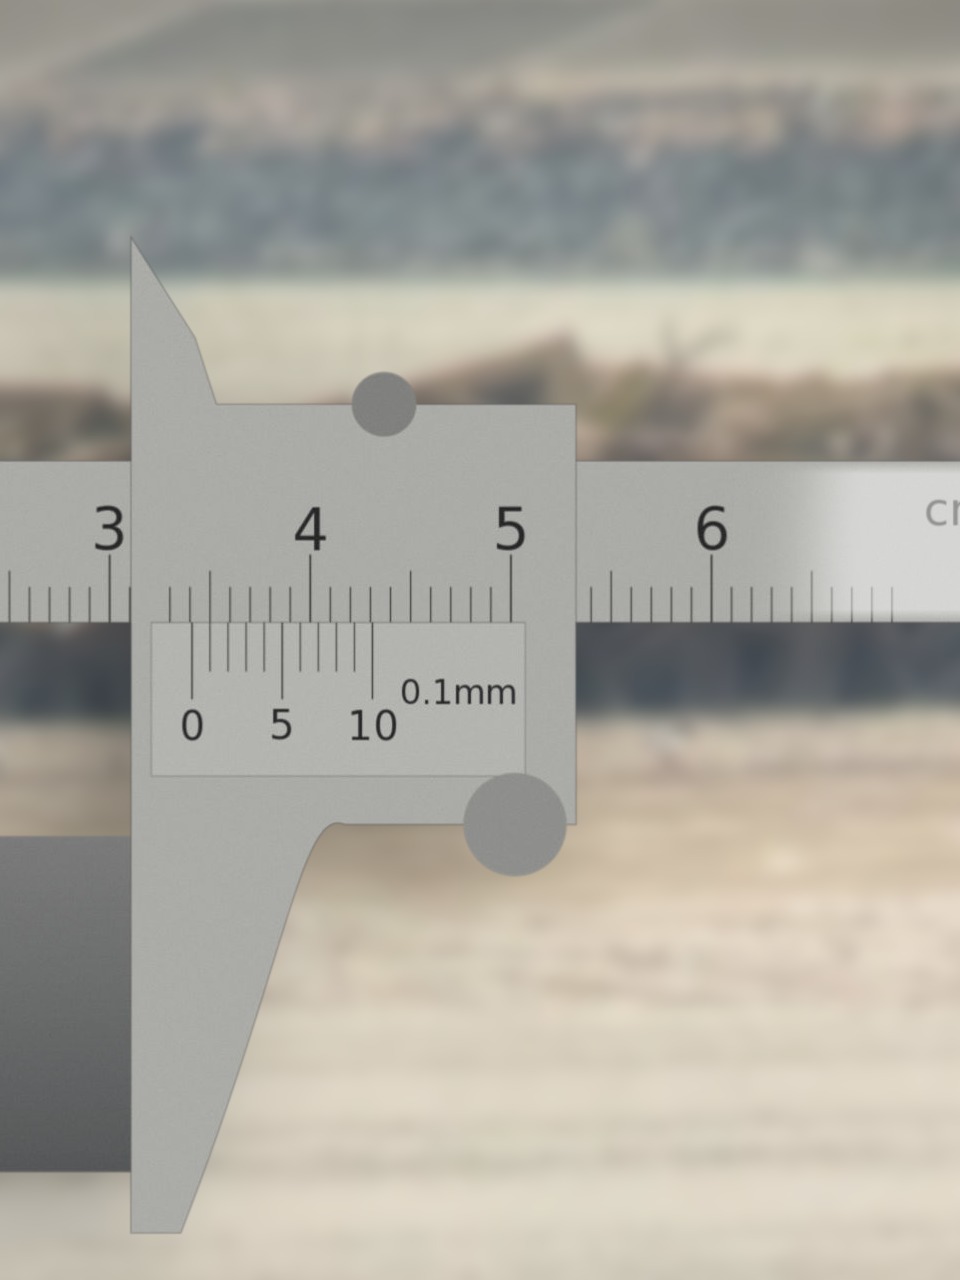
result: 34.1 mm
